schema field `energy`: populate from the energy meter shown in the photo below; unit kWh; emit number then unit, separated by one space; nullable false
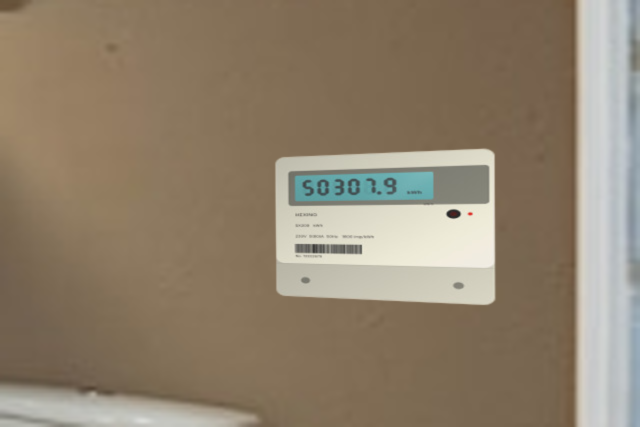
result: 50307.9 kWh
